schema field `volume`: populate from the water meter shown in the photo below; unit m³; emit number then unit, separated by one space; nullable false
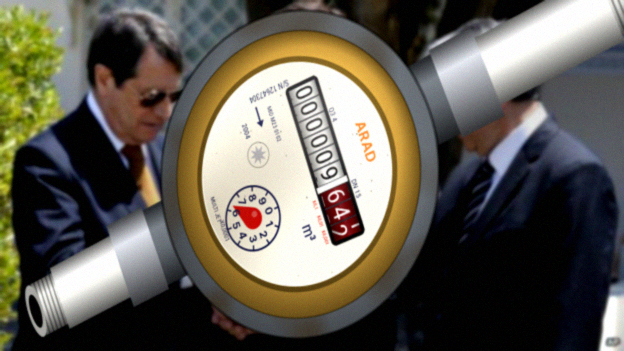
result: 9.6416 m³
